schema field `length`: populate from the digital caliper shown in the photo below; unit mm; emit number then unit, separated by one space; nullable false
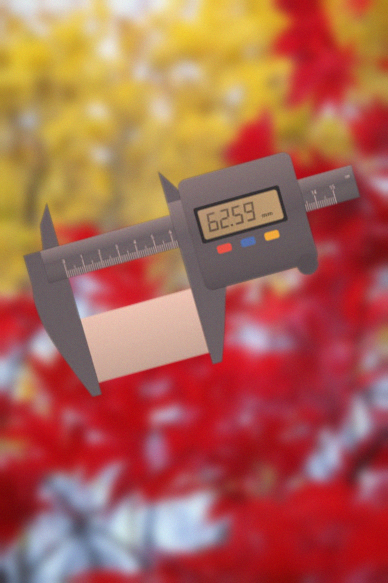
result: 62.59 mm
